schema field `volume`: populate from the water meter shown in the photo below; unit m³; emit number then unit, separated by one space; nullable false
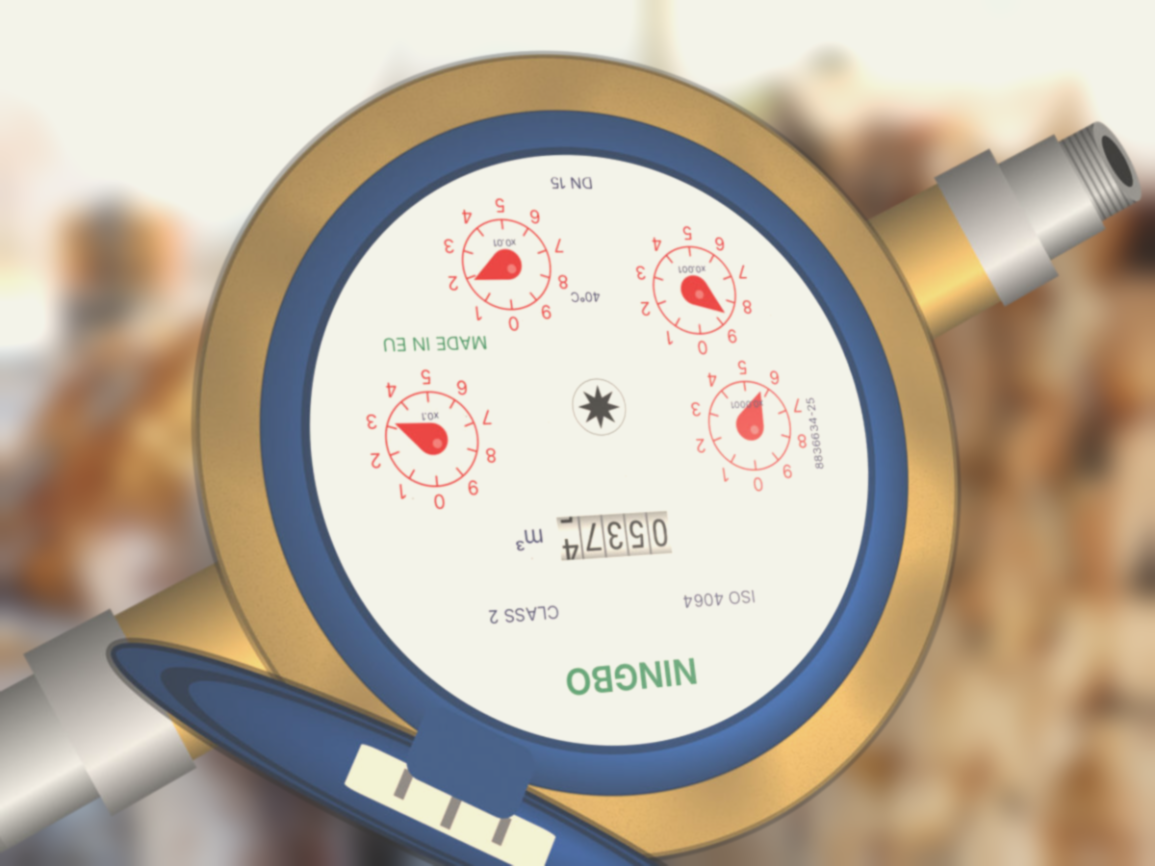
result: 5374.3185 m³
